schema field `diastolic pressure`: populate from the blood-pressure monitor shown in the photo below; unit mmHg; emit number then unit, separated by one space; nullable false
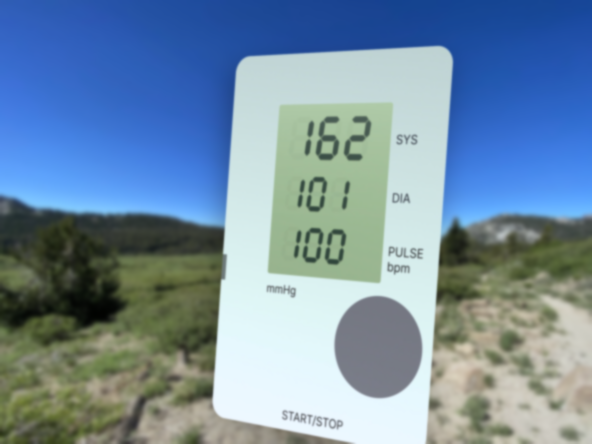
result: 101 mmHg
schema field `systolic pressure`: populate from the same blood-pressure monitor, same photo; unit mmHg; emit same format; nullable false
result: 162 mmHg
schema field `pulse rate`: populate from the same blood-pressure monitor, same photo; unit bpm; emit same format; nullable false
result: 100 bpm
